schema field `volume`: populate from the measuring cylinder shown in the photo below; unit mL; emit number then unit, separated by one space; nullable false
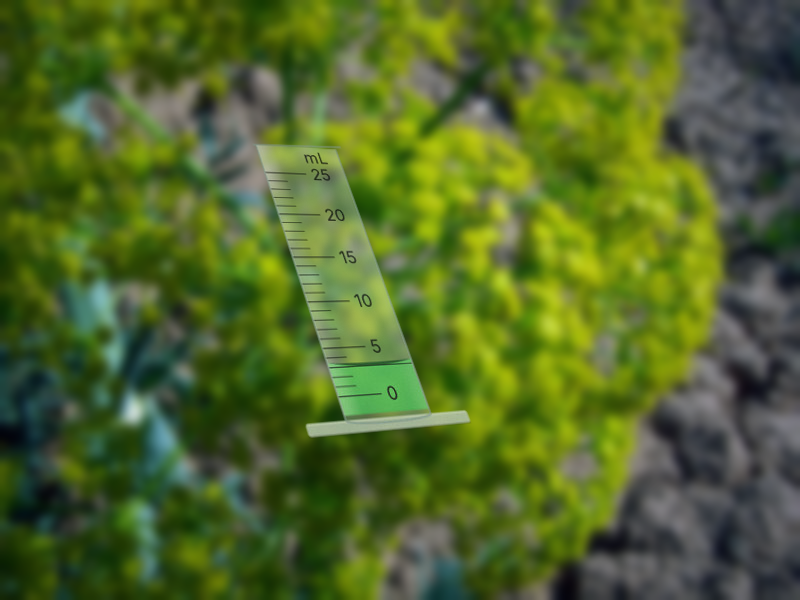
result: 3 mL
